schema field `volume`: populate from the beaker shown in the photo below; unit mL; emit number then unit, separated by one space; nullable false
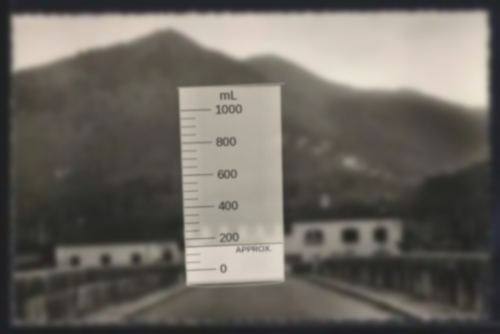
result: 150 mL
